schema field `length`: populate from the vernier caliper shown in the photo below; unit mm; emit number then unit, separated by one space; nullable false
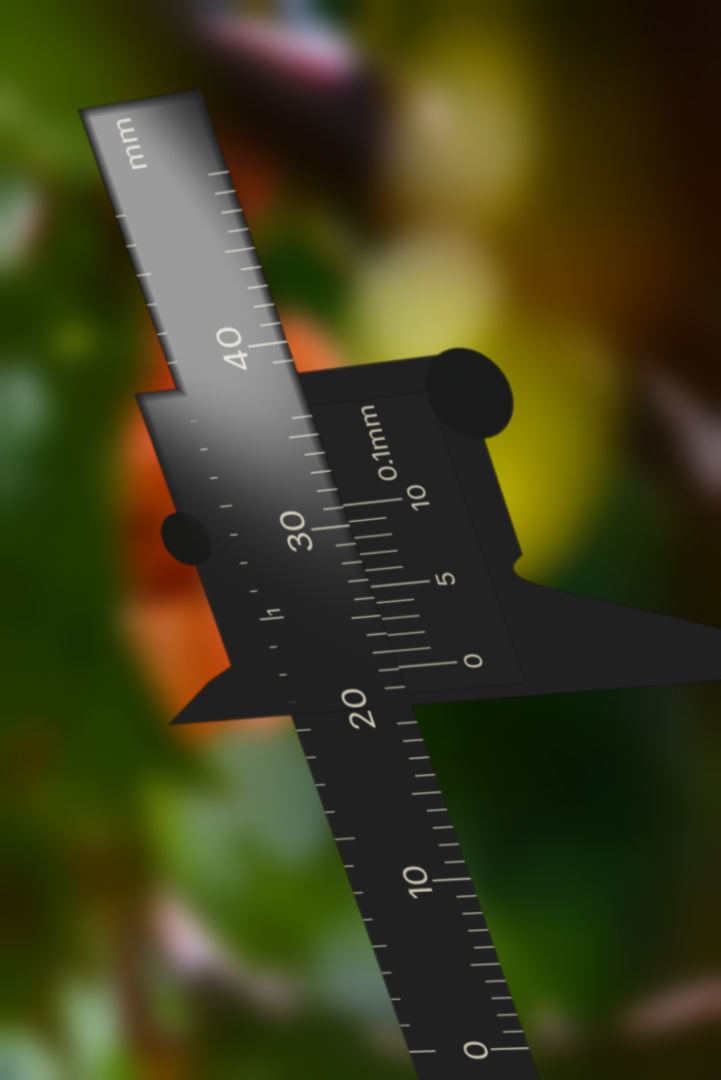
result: 22.1 mm
